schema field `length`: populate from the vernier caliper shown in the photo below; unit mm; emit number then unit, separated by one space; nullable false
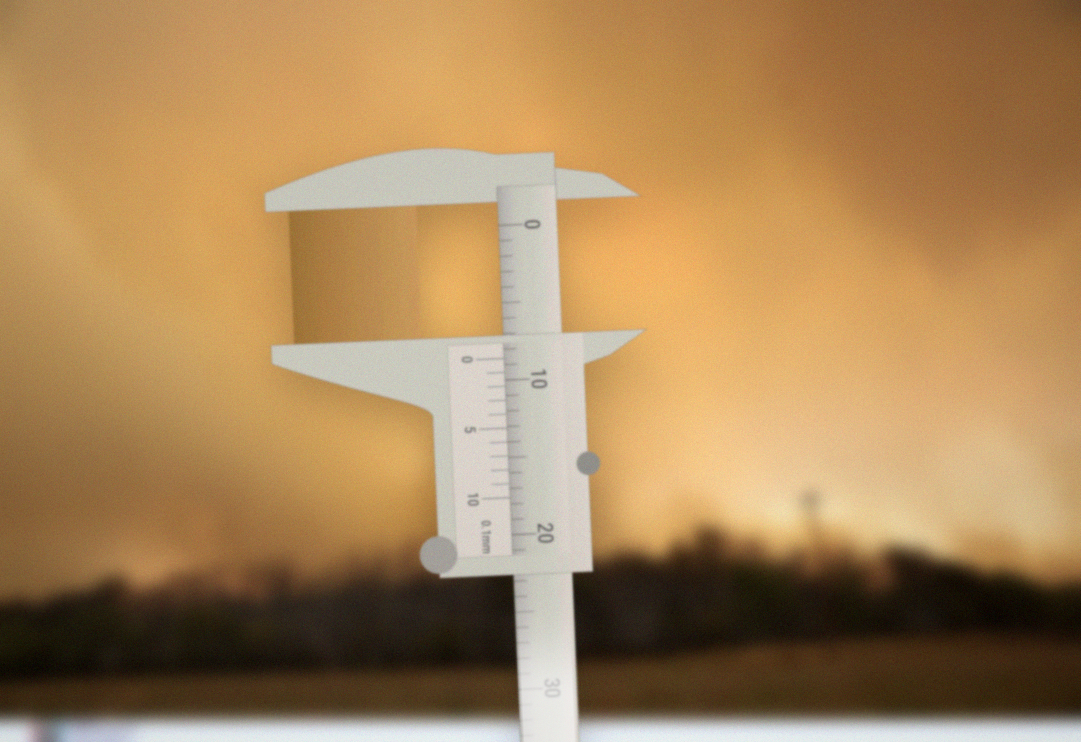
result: 8.6 mm
